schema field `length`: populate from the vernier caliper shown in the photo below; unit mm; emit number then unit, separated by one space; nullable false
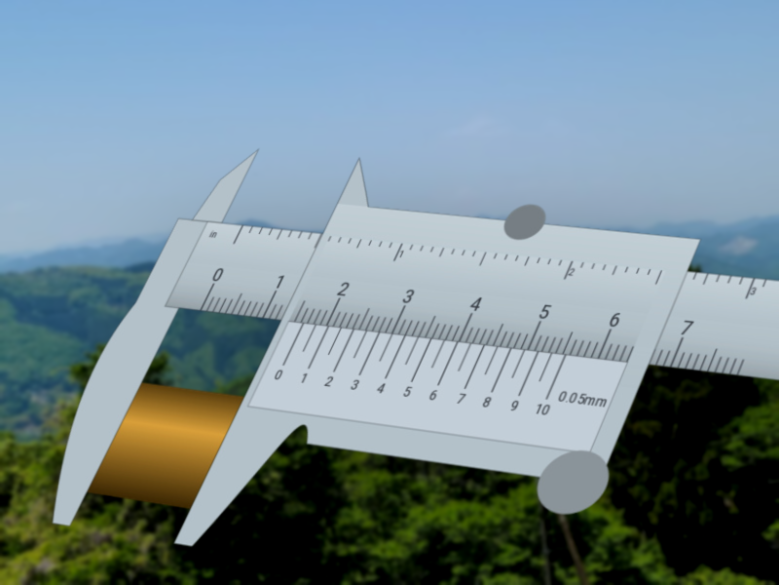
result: 16.4 mm
